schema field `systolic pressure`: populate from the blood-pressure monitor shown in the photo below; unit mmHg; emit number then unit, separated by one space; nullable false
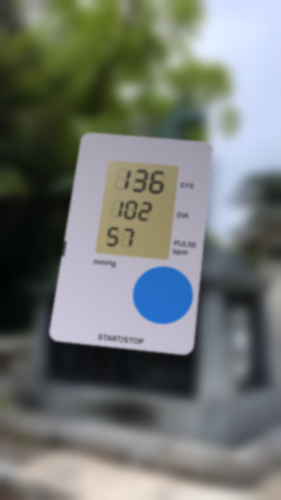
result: 136 mmHg
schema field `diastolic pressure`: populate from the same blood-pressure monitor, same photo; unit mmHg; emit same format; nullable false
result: 102 mmHg
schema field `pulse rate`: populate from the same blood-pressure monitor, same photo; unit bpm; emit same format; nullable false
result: 57 bpm
